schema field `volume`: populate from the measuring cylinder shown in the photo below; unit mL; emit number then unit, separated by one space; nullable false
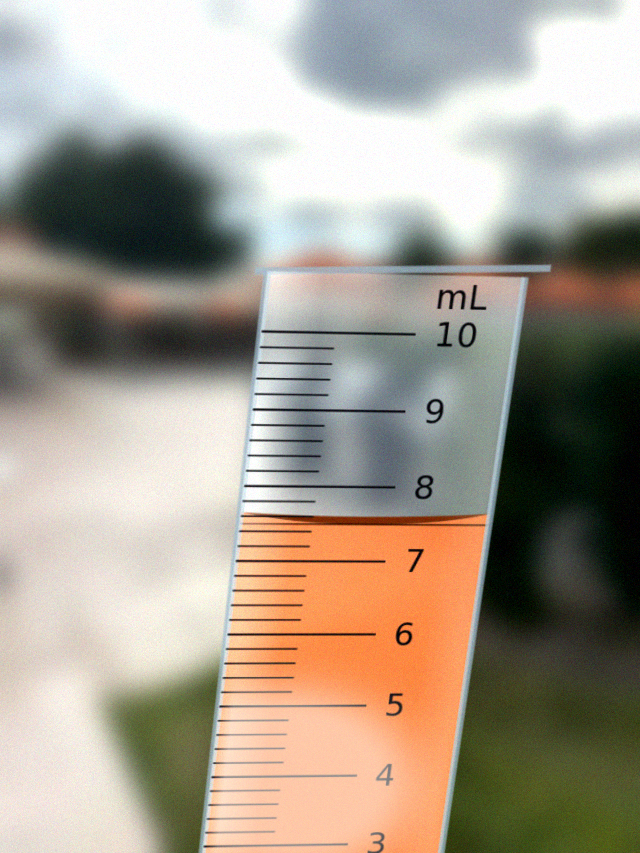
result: 7.5 mL
